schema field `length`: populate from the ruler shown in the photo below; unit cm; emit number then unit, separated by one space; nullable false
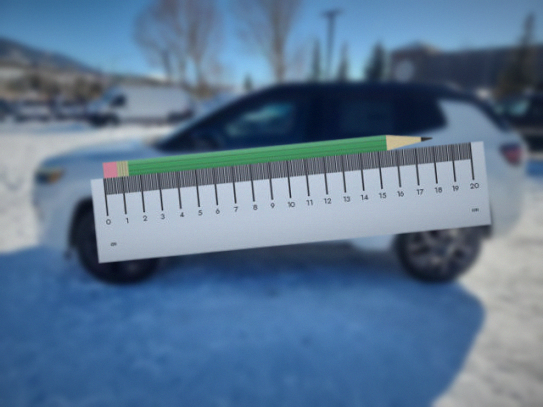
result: 18 cm
